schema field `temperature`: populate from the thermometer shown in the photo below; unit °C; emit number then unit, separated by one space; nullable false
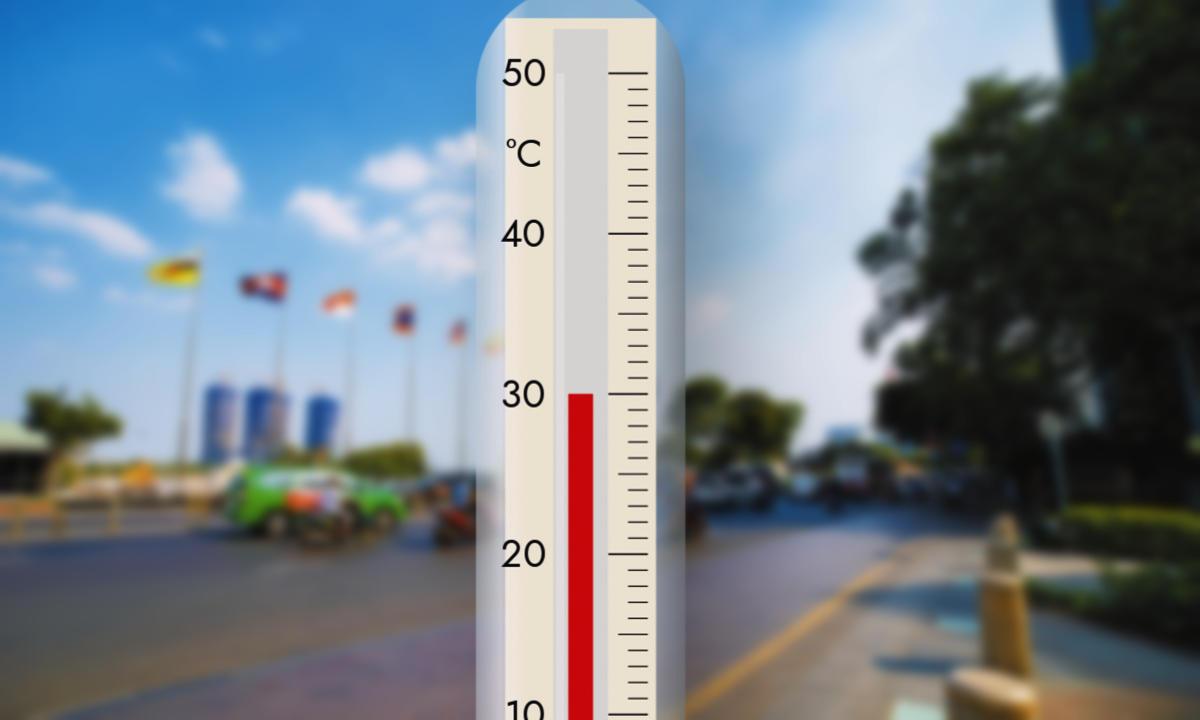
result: 30 °C
